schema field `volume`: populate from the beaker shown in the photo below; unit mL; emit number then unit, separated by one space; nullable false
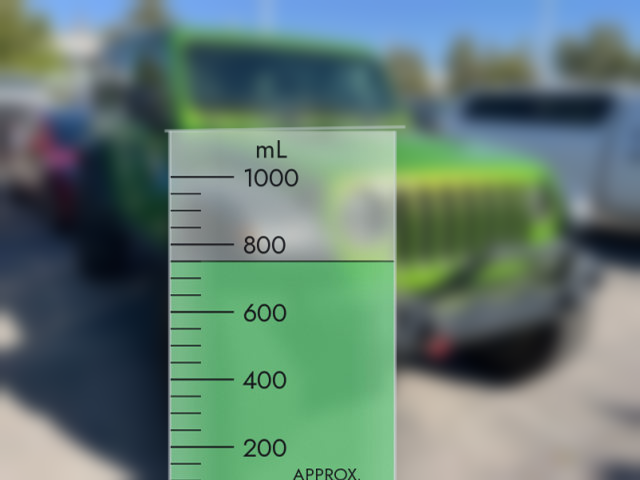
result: 750 mL
